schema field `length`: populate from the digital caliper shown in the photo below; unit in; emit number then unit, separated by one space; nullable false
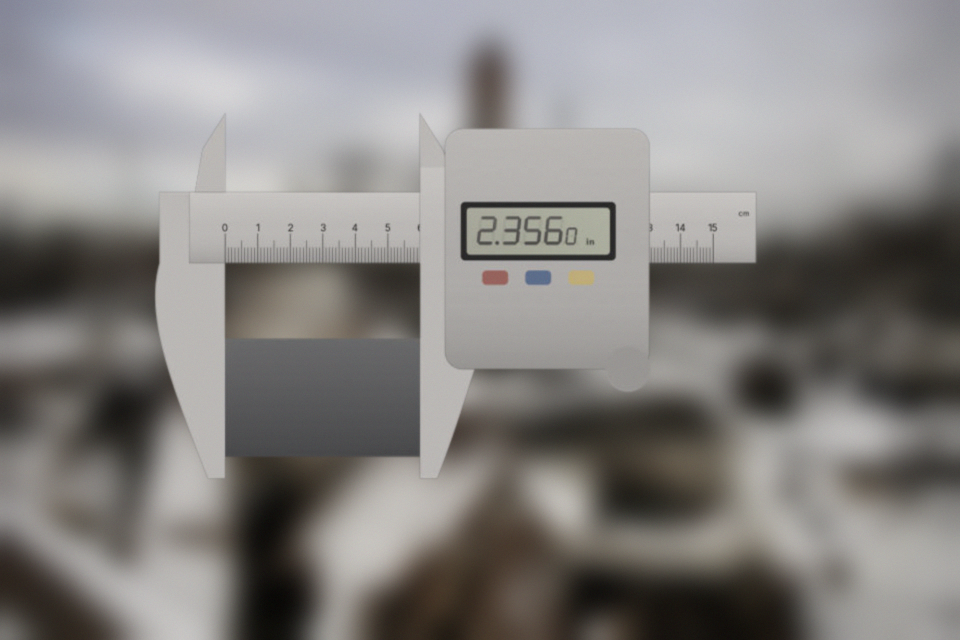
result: 2.3560 in
